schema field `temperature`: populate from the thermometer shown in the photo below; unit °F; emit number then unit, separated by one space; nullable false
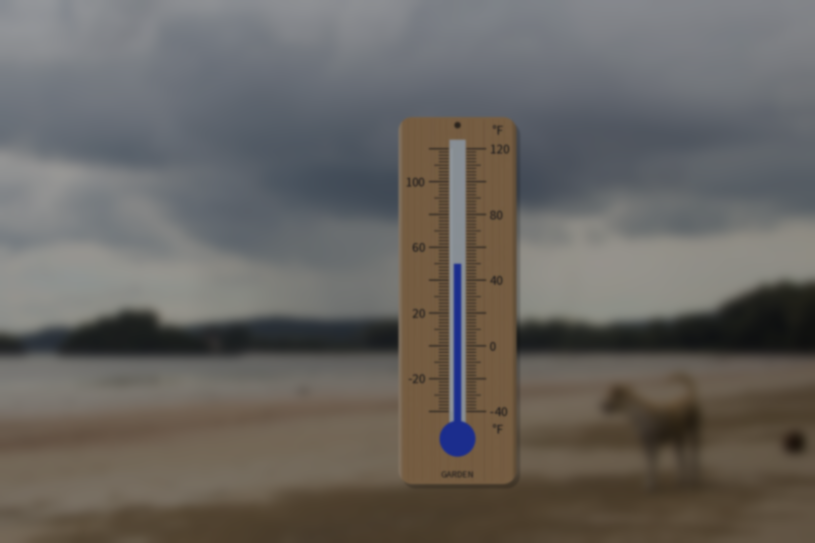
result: 50 °F
